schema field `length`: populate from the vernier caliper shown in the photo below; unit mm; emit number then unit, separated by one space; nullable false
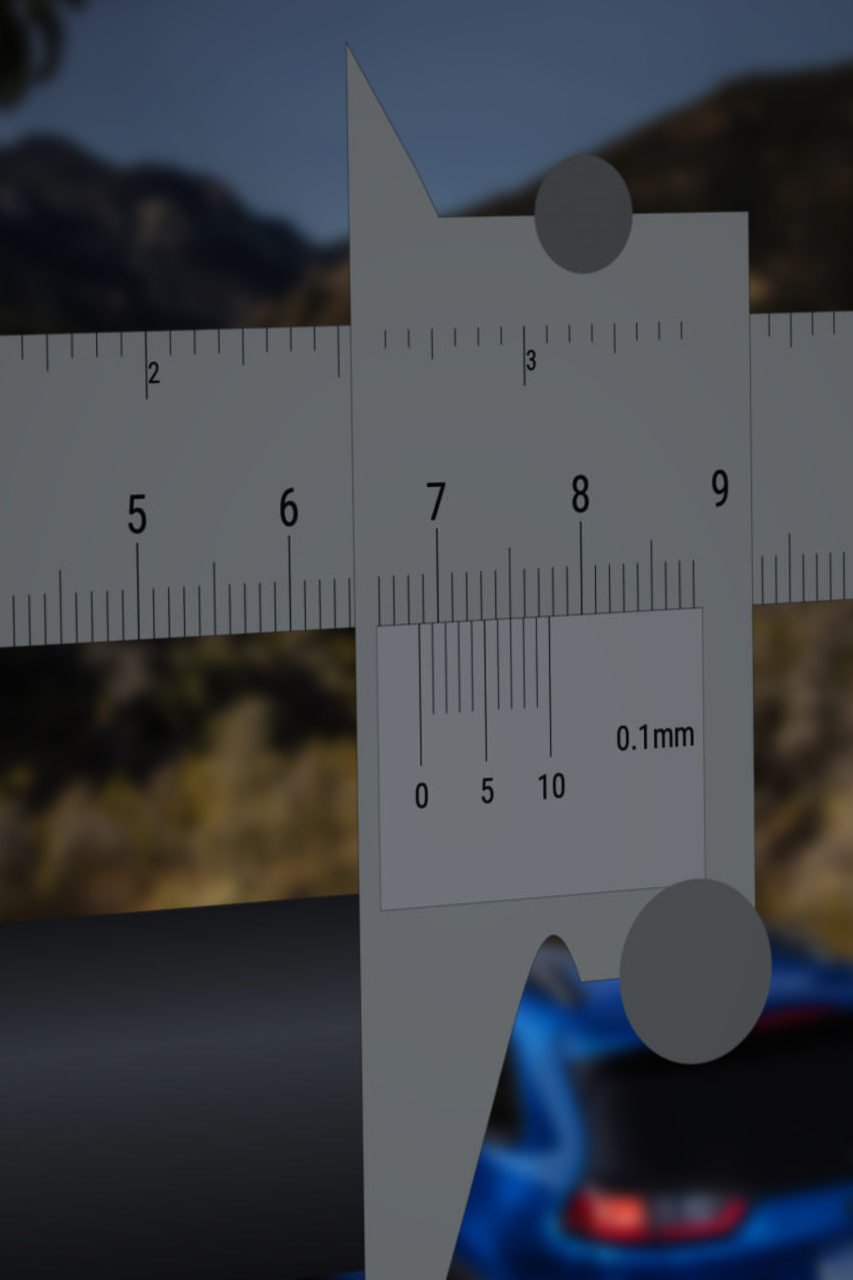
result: 68.7 mm
